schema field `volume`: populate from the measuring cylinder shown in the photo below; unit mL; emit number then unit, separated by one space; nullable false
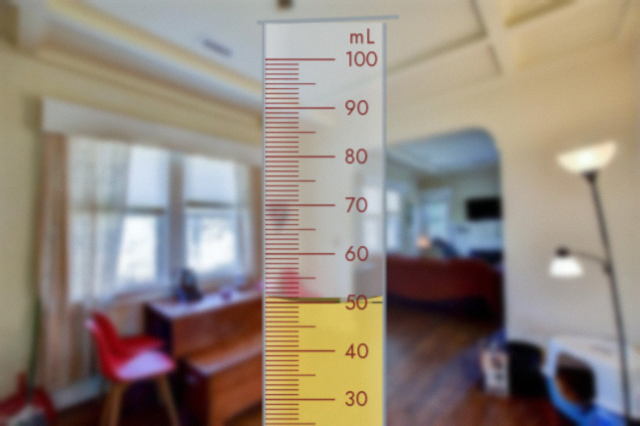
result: 50 mL
